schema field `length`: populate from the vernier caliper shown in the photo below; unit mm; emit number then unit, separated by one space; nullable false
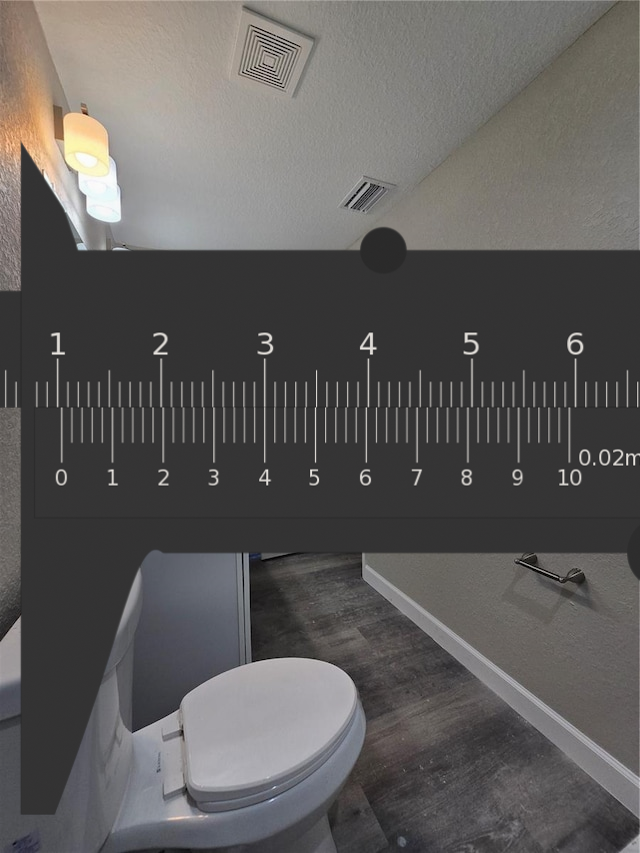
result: 10.4 mm
